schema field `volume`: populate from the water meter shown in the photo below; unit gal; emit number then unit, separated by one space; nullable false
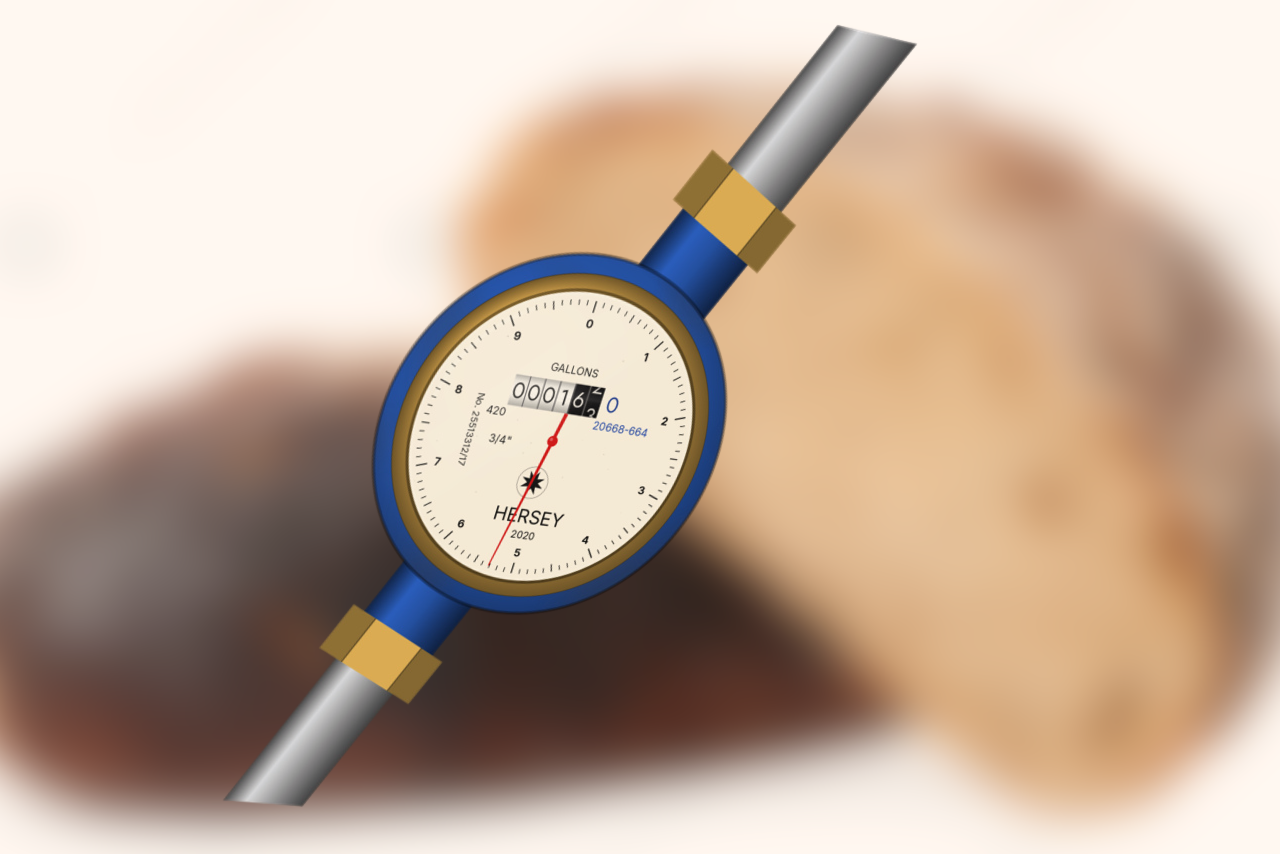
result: 1625.3 gal
